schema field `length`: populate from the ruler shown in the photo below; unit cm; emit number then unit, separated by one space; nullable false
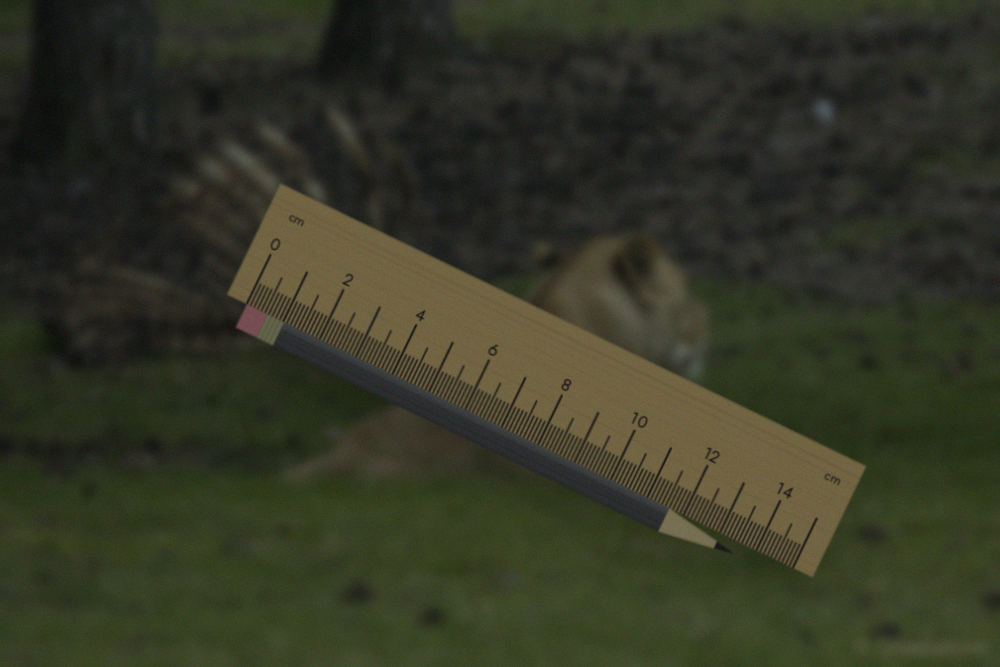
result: 13.5 cm
